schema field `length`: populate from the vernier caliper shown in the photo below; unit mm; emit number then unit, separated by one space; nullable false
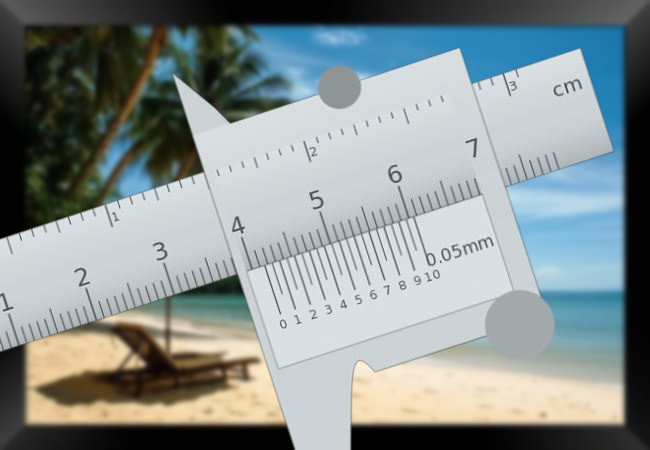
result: 41.6 mm
